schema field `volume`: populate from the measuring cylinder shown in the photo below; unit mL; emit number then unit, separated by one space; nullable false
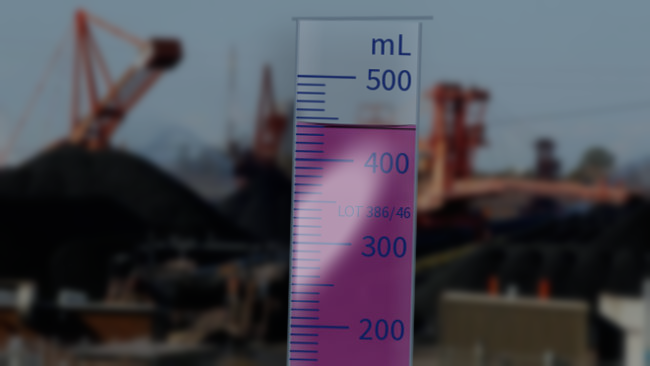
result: 440 mL
